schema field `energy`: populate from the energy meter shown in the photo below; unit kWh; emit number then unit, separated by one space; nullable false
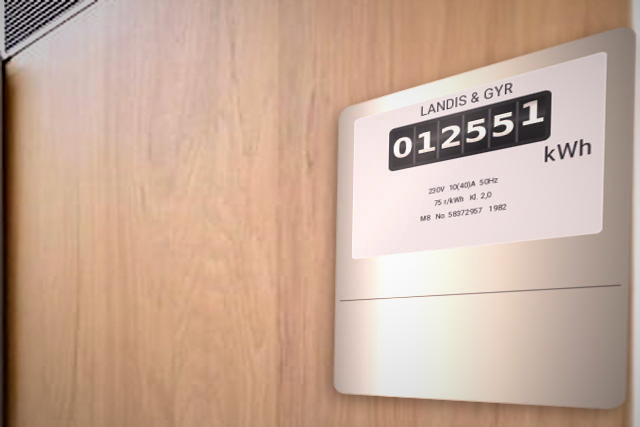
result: 12551 kWh
